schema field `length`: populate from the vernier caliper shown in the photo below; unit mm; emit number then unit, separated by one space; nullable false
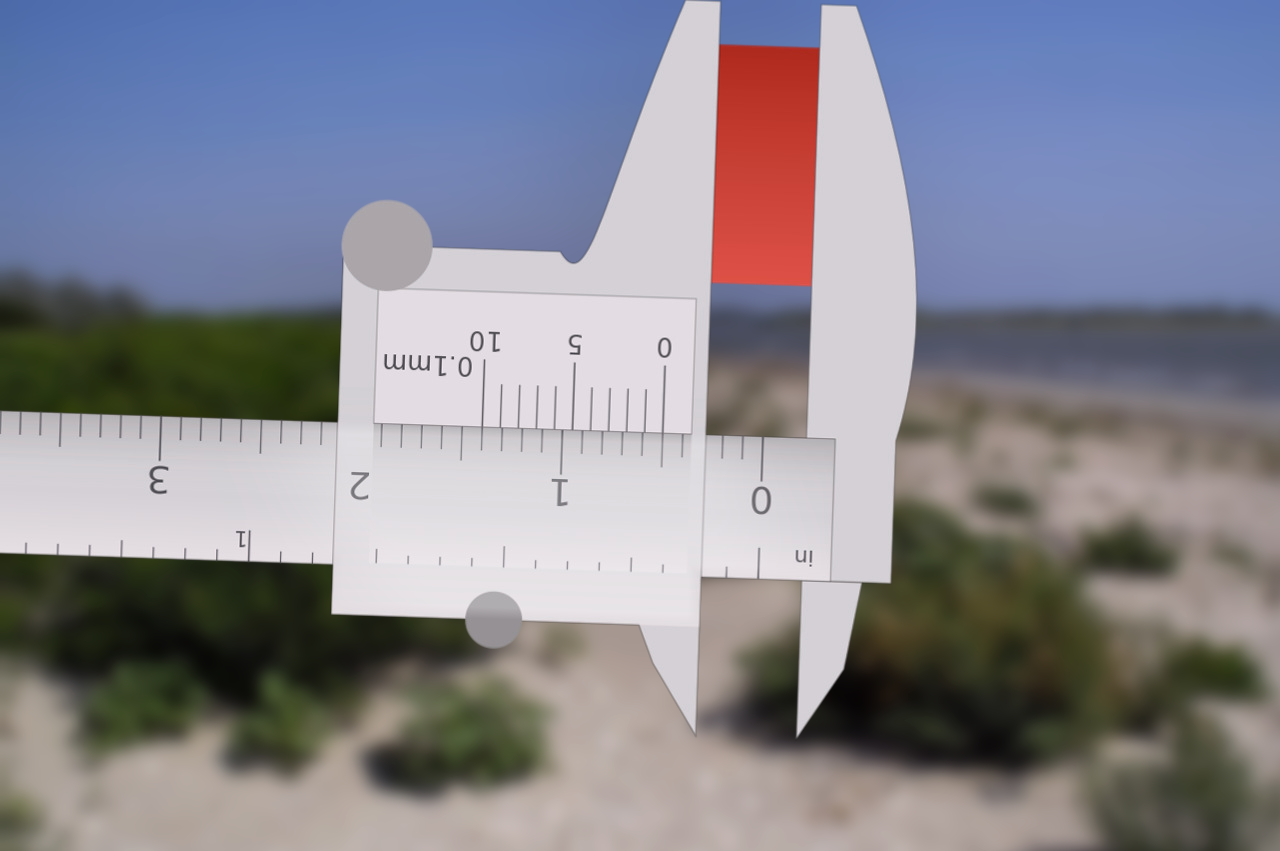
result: 5.0 mm
